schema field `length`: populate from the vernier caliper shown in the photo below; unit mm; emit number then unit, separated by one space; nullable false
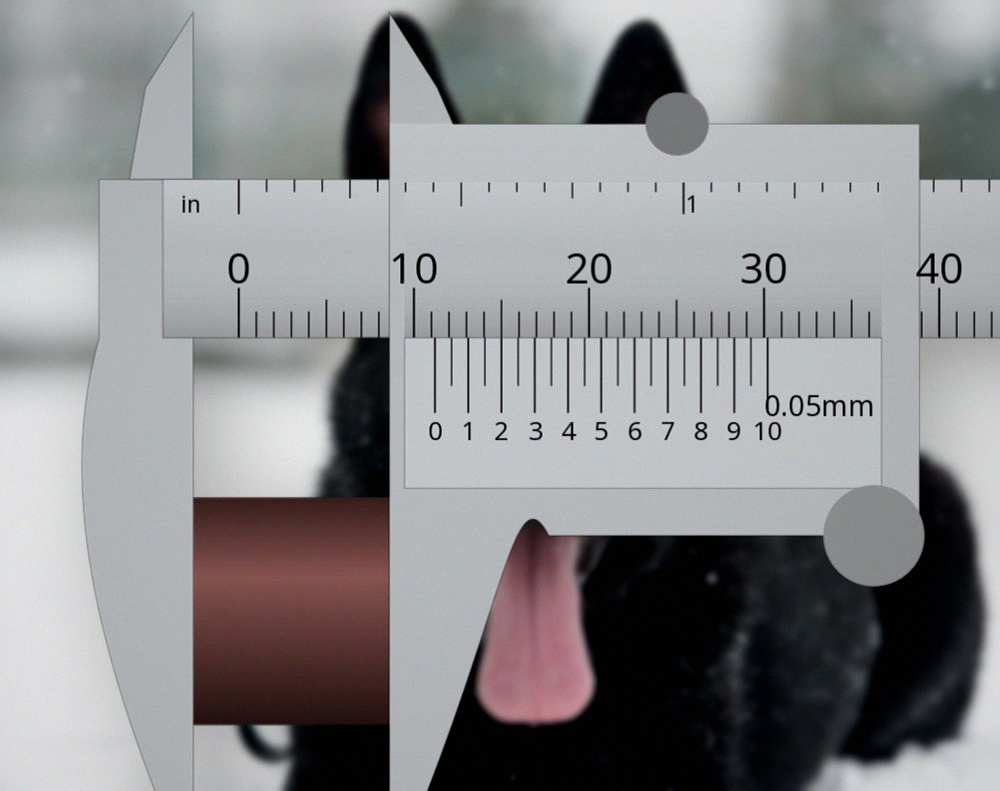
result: 11.2 mm
